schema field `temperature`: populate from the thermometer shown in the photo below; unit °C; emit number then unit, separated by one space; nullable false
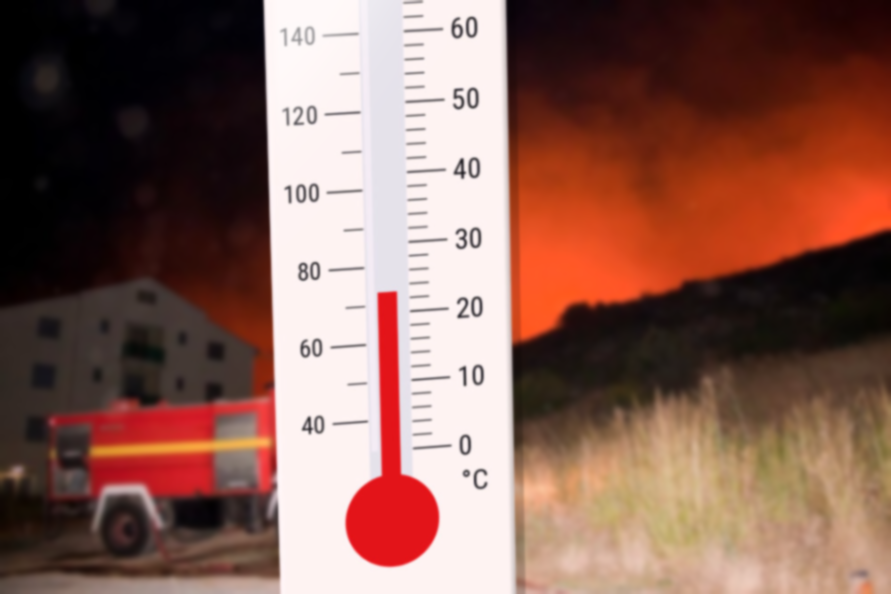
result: 23 °C
